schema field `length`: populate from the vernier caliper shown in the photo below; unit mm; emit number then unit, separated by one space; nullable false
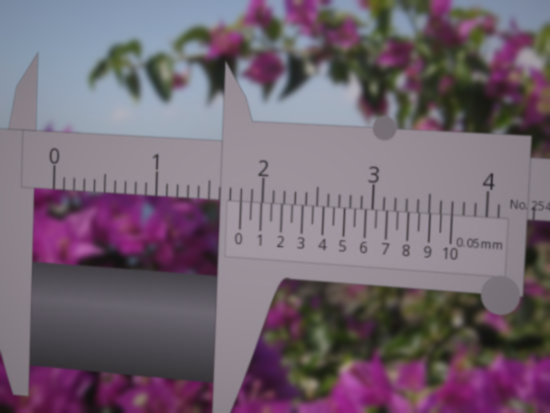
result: 18.0 mm
